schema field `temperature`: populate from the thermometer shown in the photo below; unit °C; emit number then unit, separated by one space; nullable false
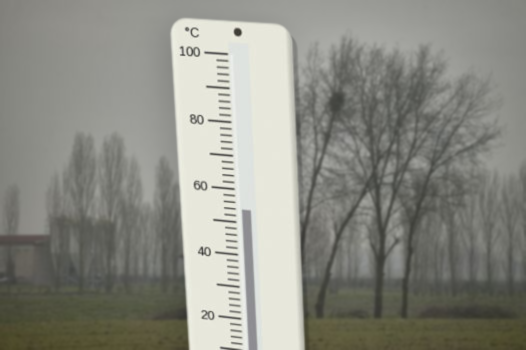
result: 54 °C
